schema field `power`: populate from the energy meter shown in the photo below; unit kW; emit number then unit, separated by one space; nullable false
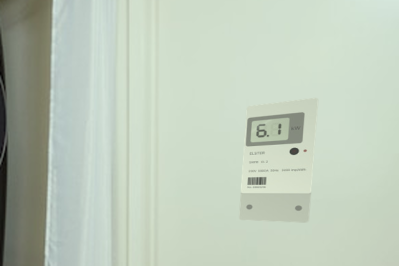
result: 6.1 kW
